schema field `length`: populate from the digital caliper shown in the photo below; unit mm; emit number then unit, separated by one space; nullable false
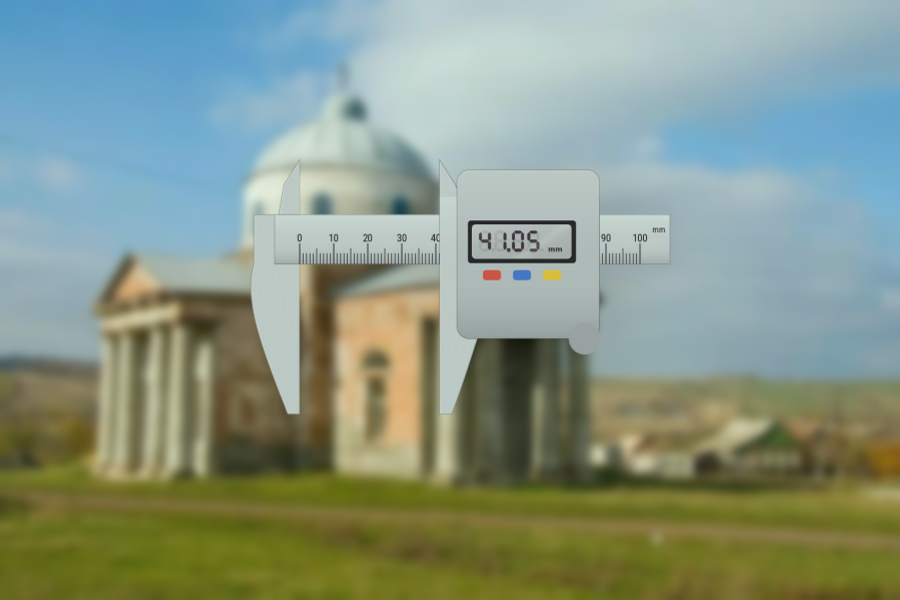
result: 41.05 mm
